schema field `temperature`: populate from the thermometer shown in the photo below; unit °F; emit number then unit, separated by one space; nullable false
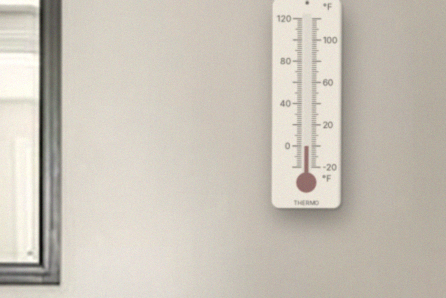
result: 0 °F
